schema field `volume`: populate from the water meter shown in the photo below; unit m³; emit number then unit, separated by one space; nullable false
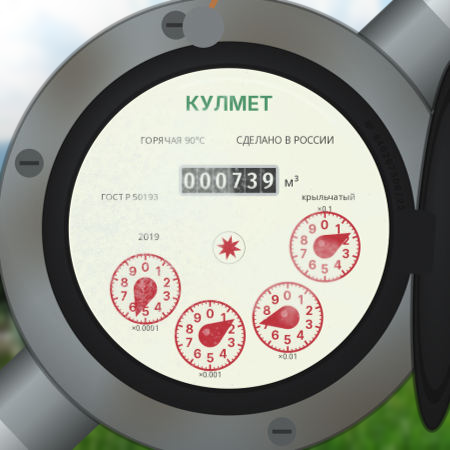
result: 739.1715 m³
